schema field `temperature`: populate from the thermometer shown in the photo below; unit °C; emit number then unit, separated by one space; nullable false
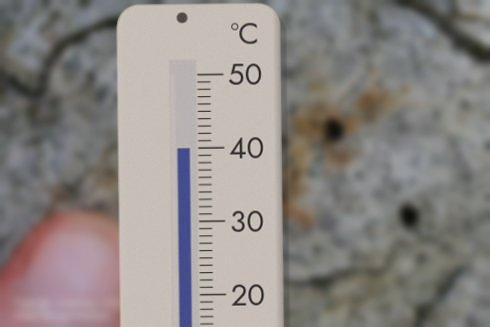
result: 40 °C
